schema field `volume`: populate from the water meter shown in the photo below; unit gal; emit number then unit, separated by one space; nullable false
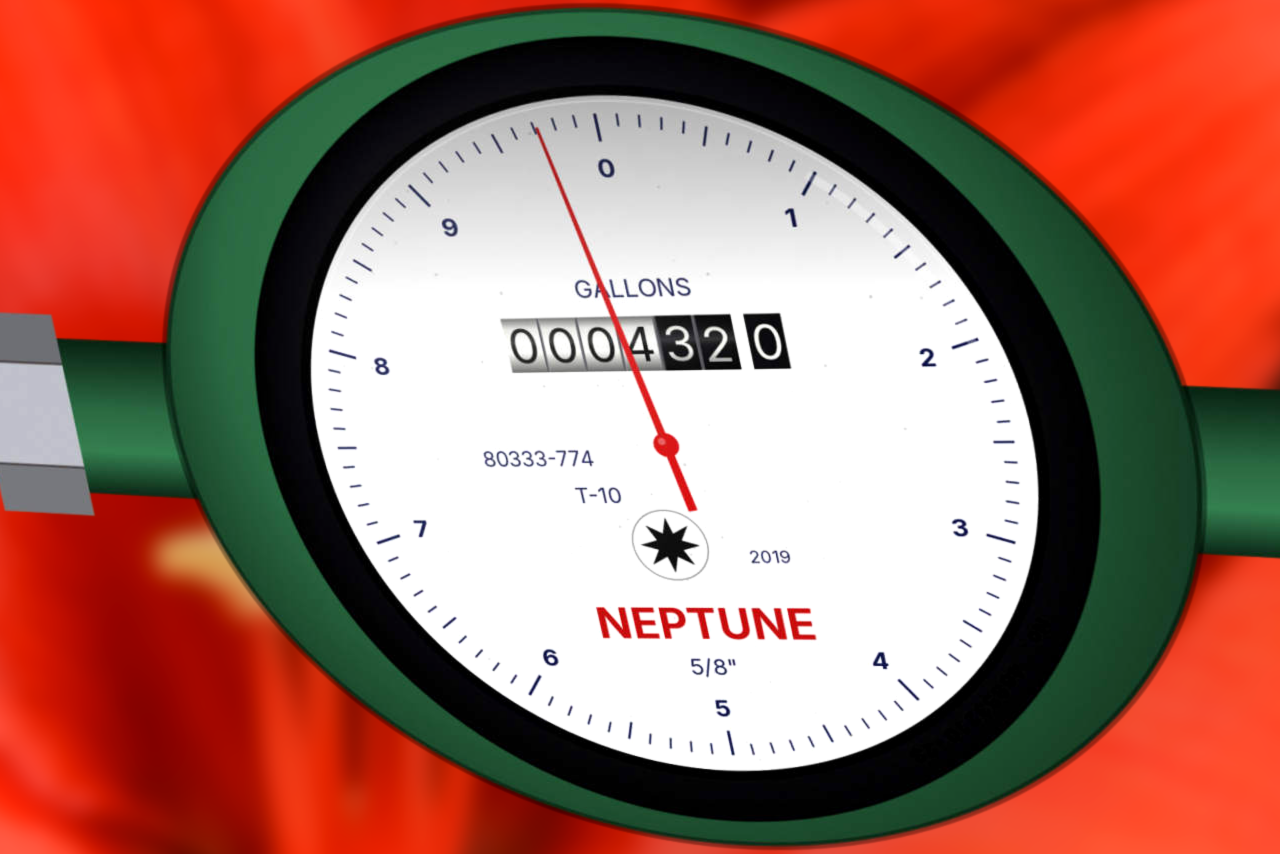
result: 4319.7 gal
